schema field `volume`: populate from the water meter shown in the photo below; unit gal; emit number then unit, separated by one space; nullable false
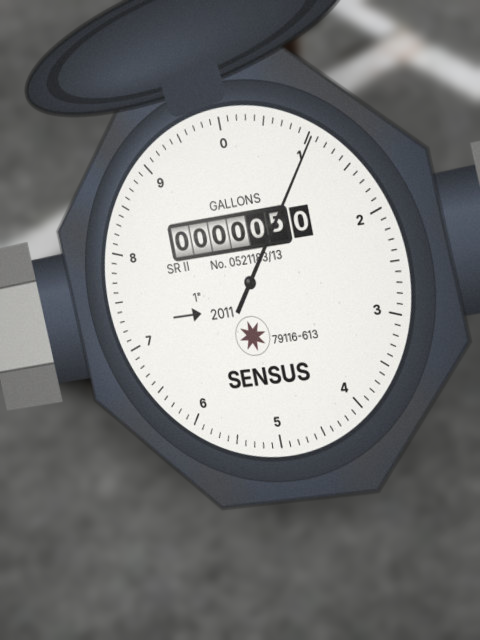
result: 51.0 gal
